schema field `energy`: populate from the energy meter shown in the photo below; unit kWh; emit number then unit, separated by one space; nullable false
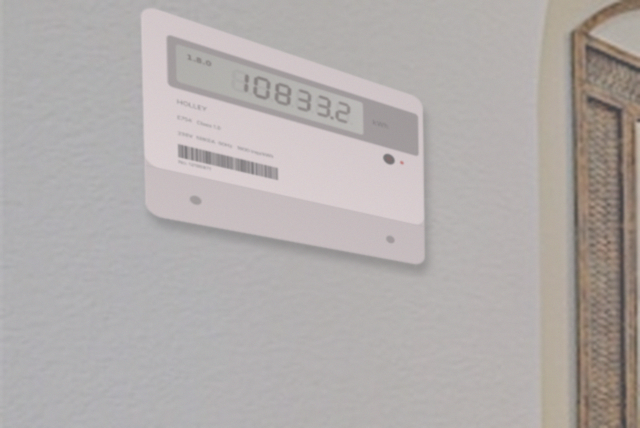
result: 10833.2 kWh
